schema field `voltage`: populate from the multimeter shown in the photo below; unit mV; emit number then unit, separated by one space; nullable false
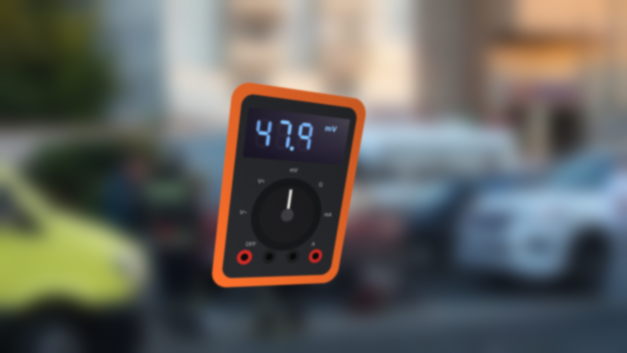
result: 47.9 mV
